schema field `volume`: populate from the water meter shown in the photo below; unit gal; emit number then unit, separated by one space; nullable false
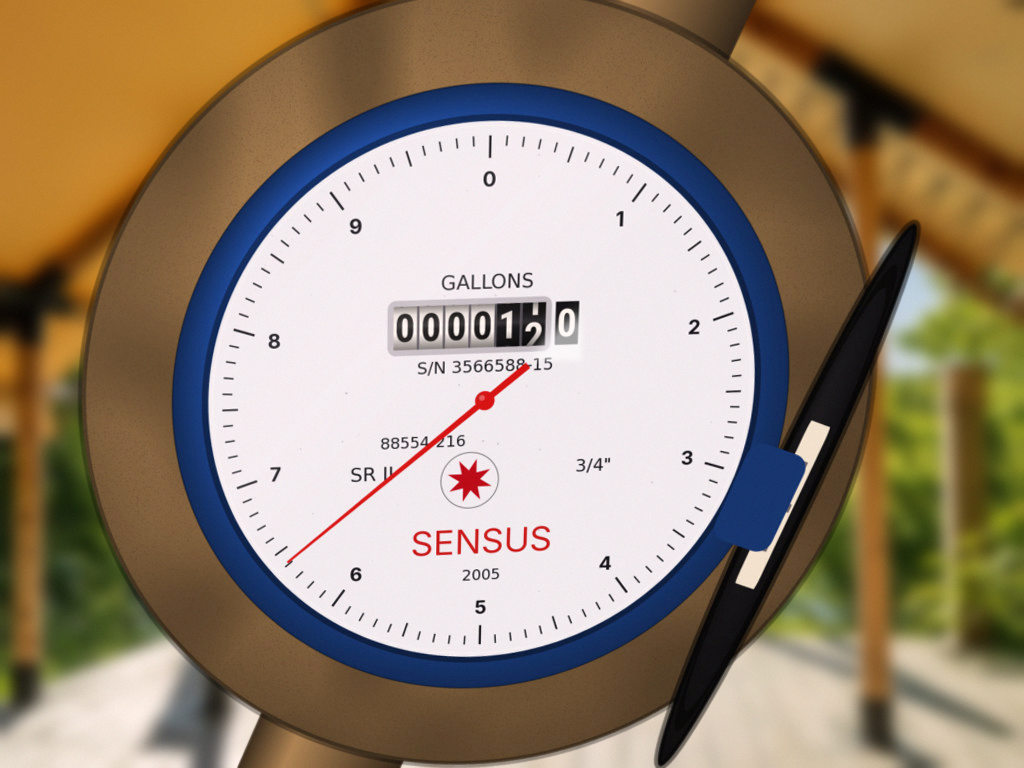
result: 116.4 gal
